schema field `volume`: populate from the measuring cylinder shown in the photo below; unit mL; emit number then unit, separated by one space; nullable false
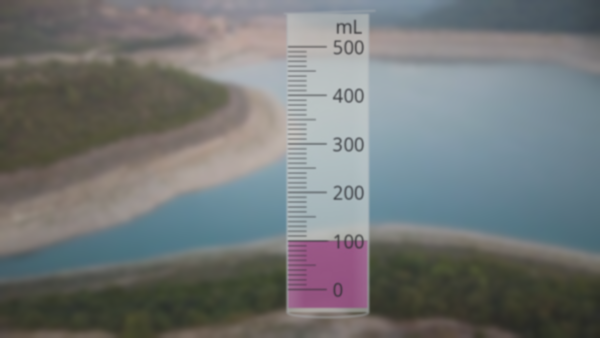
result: 100 mL
